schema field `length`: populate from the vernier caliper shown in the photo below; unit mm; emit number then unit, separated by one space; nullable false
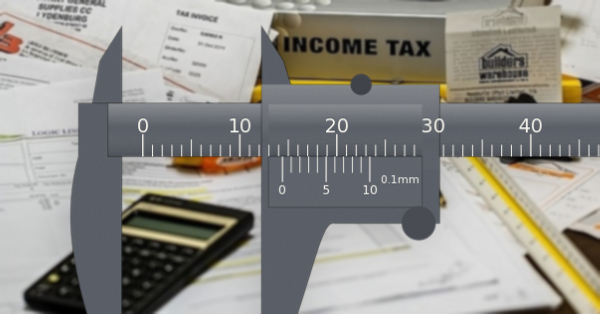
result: 14.4 mm
